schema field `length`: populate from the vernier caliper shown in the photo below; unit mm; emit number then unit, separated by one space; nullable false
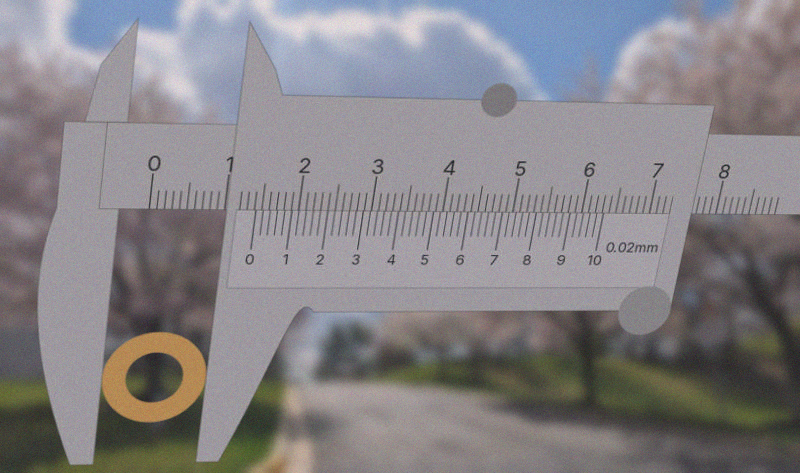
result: 14.2 mm
